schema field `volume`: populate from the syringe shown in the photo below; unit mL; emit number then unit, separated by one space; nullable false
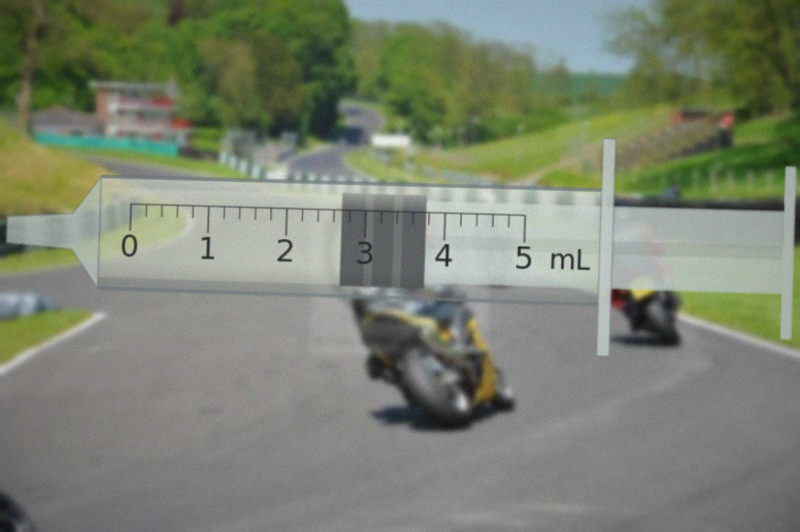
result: 2.7 mL
